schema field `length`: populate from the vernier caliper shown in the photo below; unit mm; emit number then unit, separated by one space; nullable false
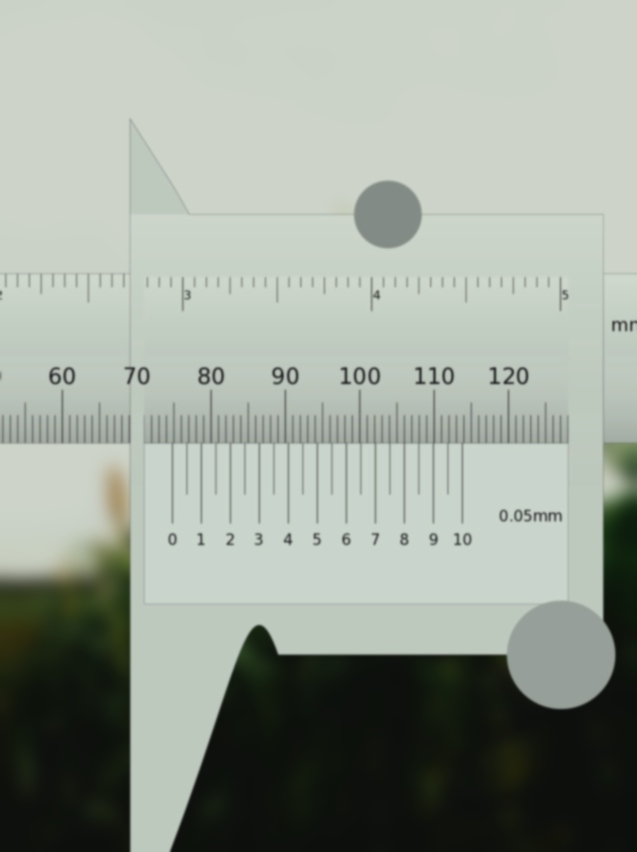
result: 74.8 mm
